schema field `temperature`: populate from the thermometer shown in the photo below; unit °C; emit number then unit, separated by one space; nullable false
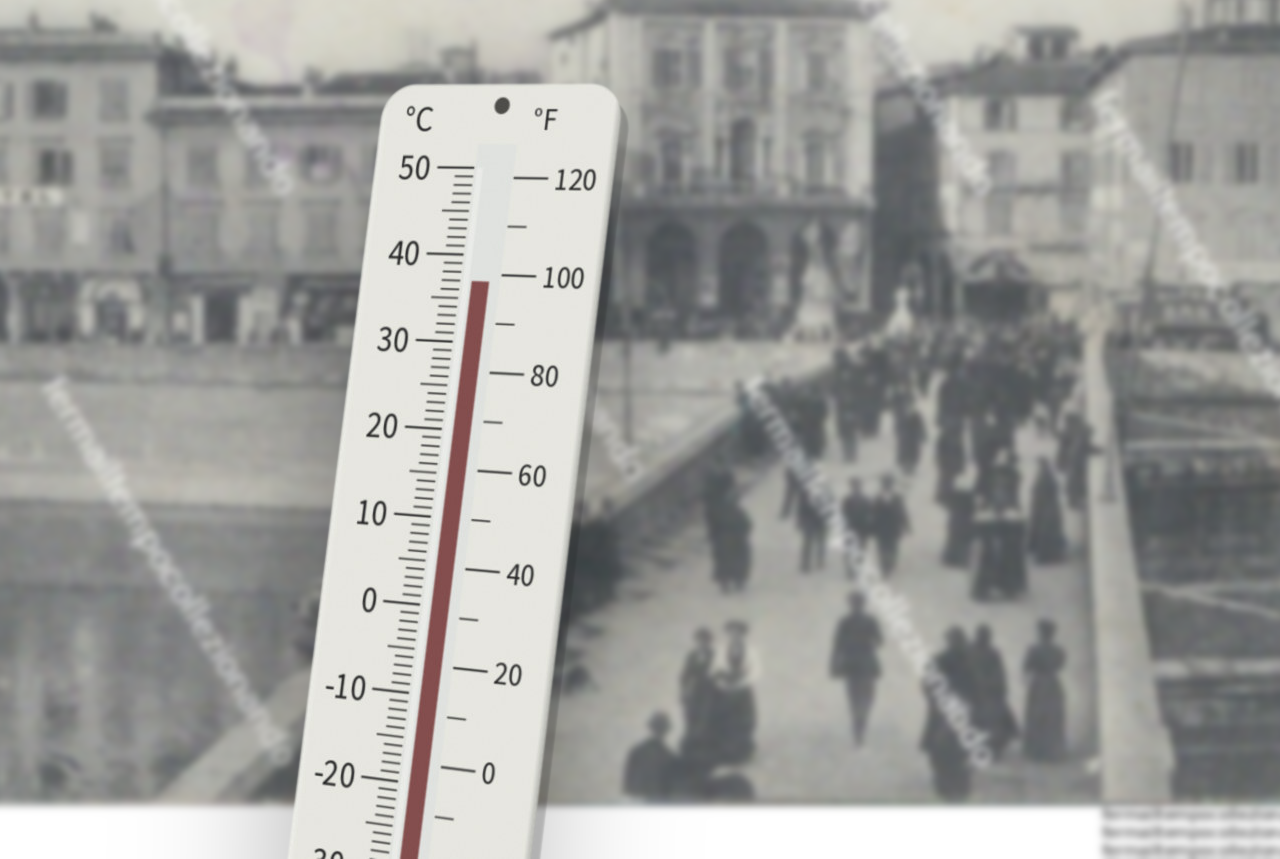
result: 37 °C
